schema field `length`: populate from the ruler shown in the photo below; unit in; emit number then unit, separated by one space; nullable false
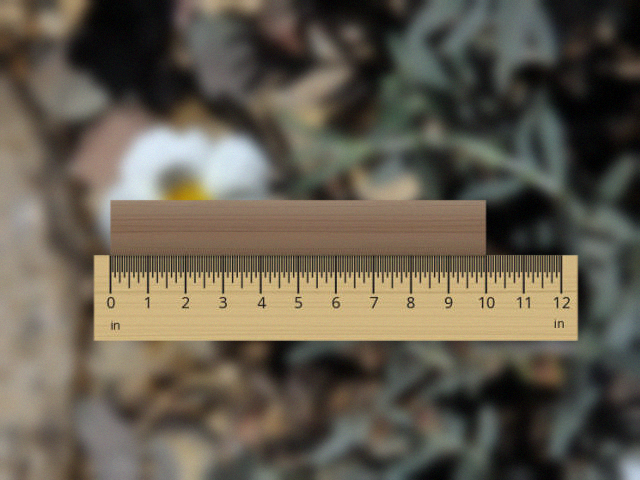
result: 10 in
